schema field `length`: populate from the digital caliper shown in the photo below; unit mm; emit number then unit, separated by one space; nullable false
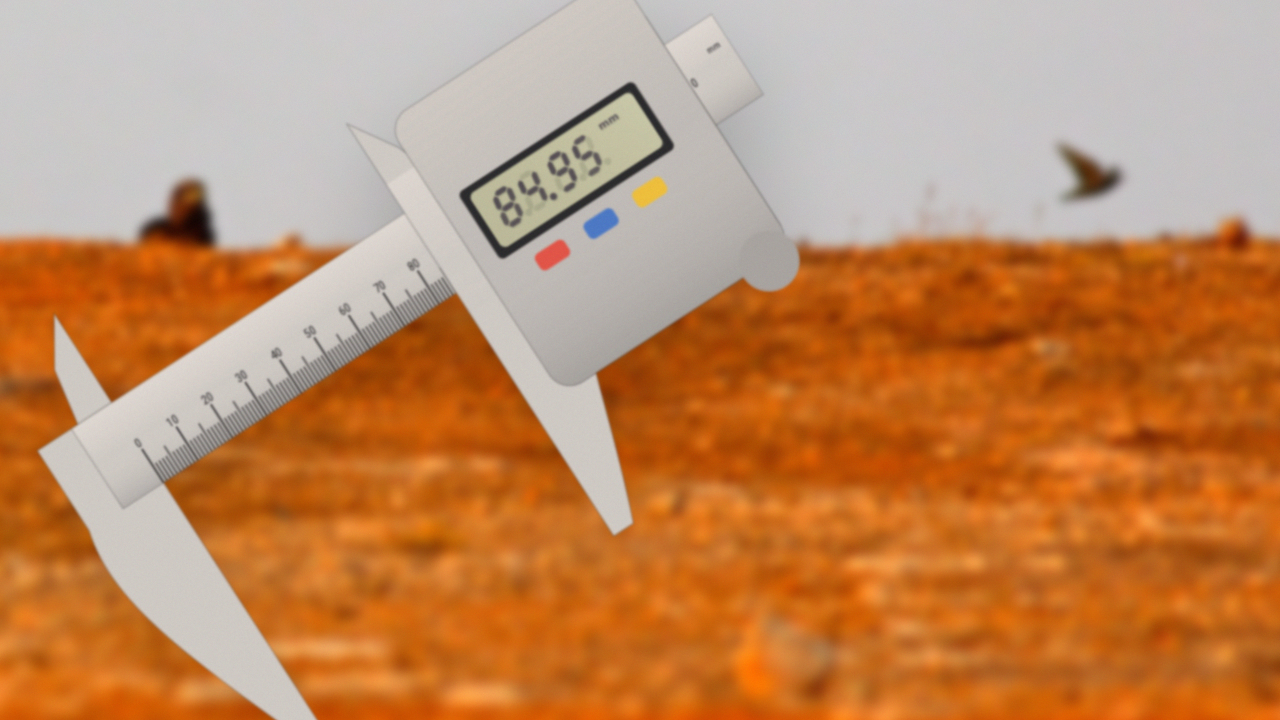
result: 84.95 mm
